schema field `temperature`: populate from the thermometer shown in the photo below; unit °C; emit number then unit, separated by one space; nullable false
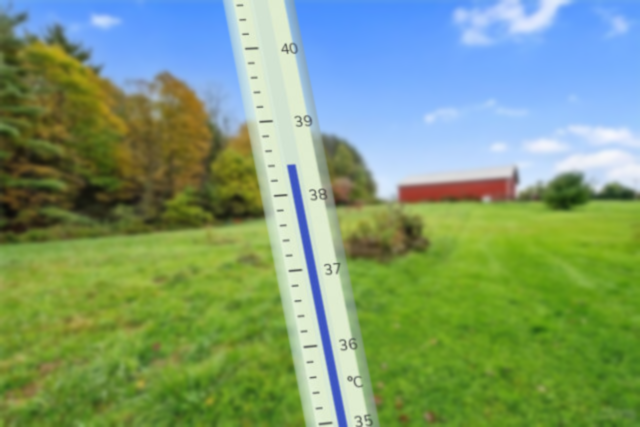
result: 38.4 °C
